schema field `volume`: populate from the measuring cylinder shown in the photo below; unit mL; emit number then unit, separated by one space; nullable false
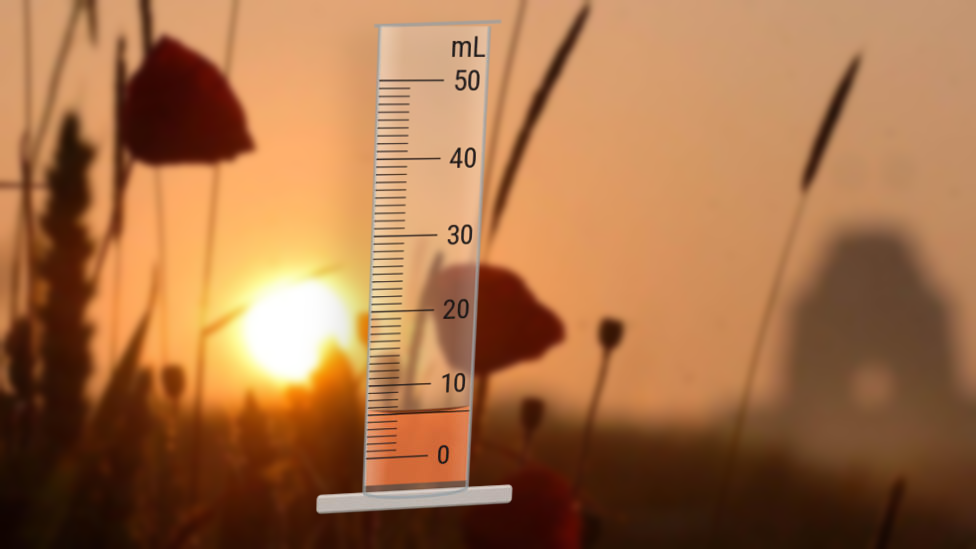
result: 6 mL
